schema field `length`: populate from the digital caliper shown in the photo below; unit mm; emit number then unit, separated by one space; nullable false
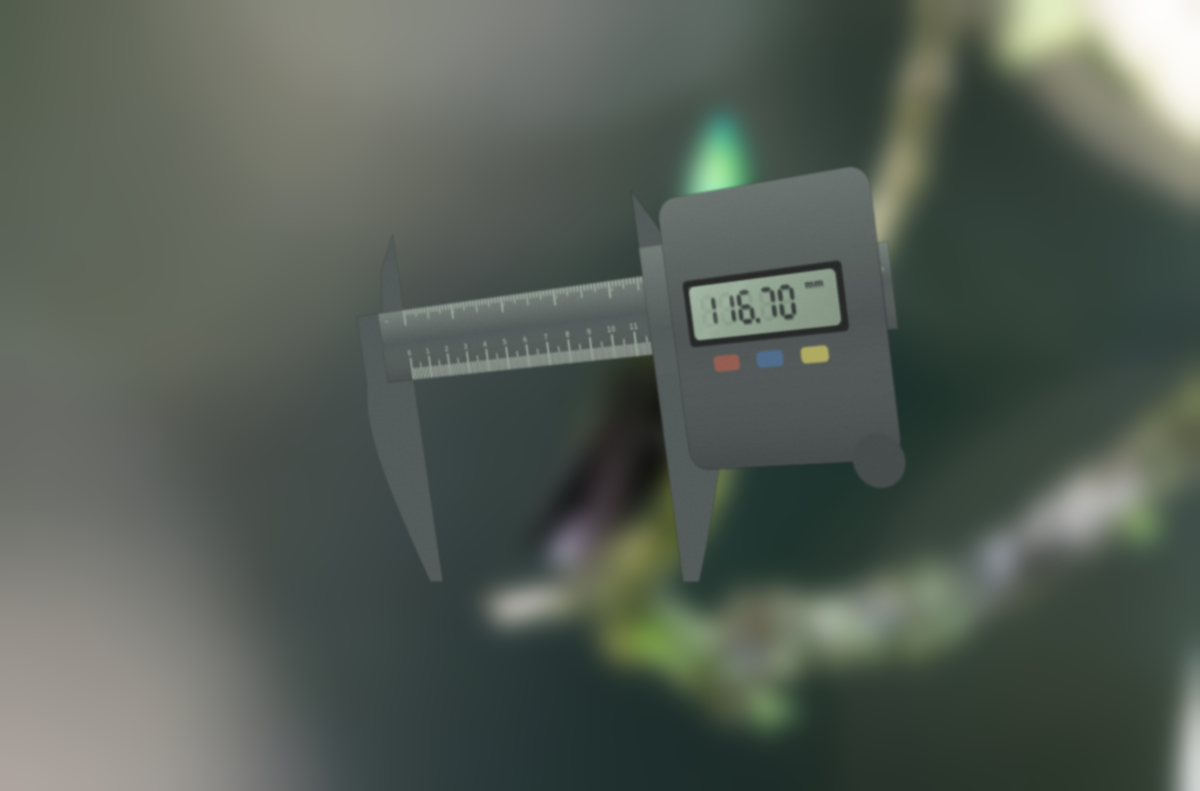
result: 116.70 mm
